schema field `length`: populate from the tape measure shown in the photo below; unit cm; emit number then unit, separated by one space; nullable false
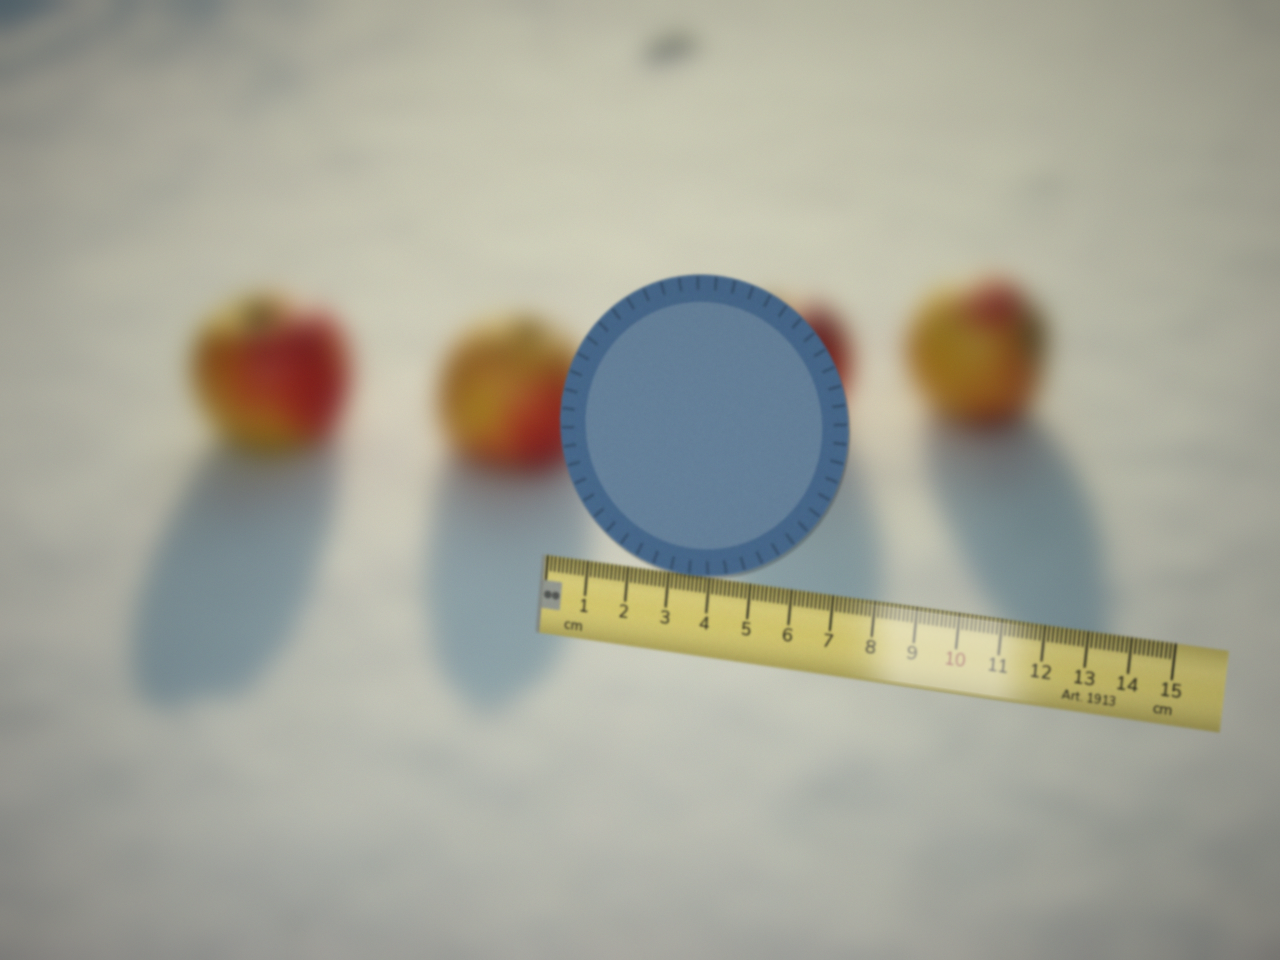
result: 7 cm
